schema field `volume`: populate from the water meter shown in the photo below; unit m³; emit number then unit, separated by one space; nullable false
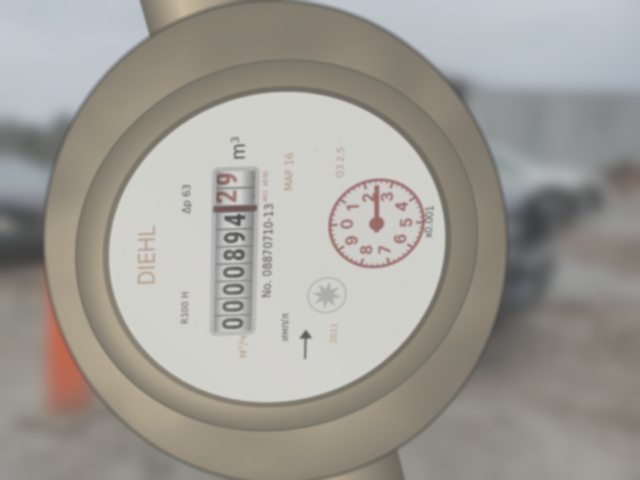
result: 894.292 m³
